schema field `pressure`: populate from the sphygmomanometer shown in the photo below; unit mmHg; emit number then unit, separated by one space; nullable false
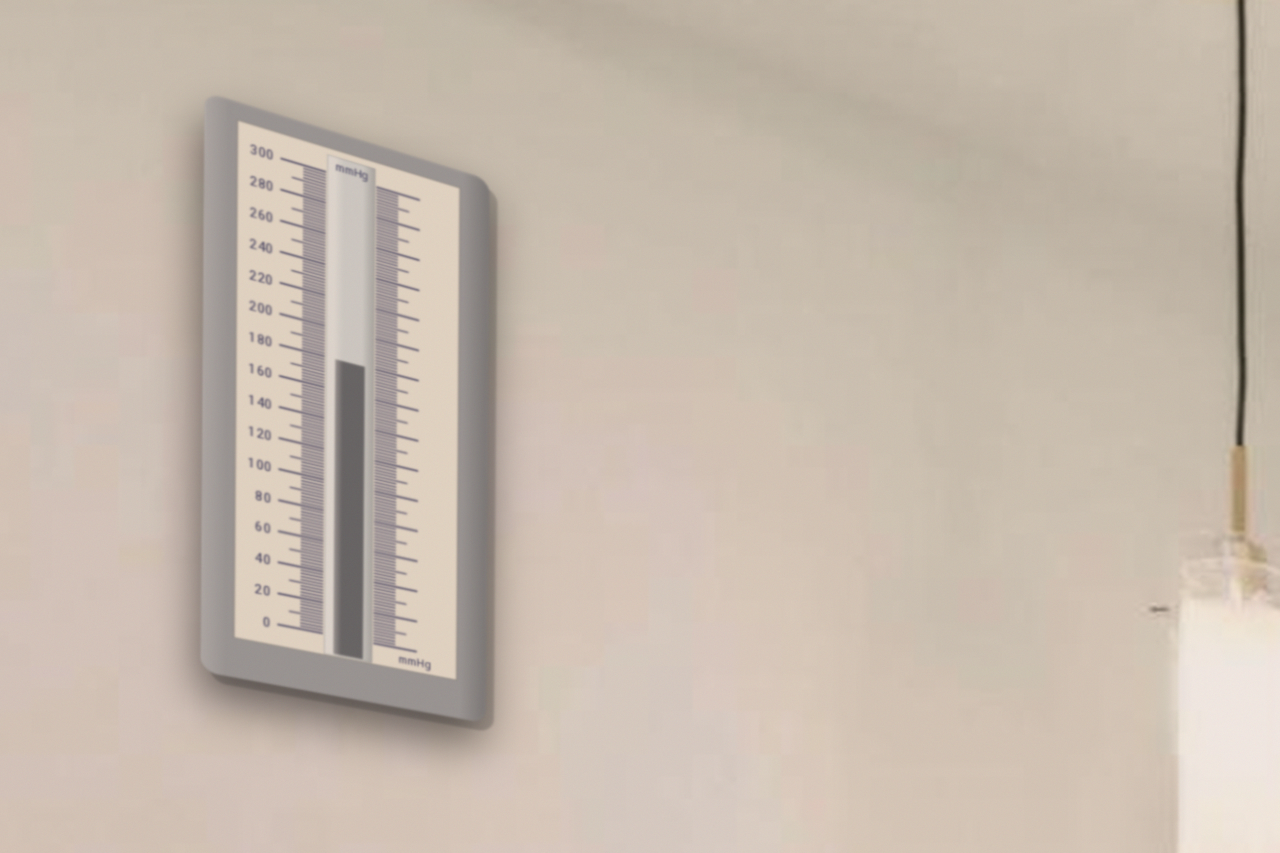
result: 180 mmHg
